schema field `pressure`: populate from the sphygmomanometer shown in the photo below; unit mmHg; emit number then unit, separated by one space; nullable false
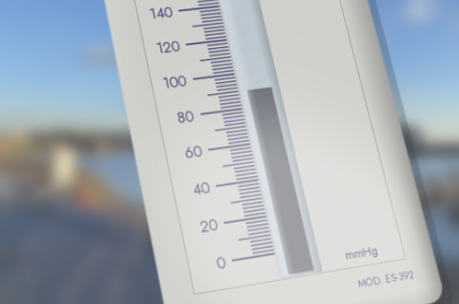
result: 90 mmHg
